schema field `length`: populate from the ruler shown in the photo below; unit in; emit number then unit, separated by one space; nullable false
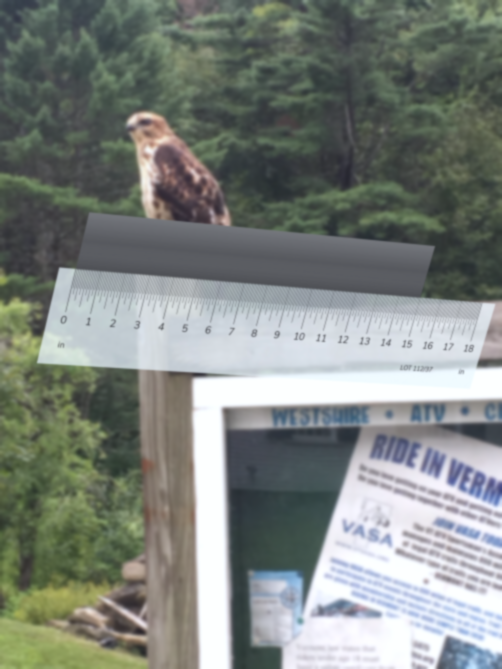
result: 15 in
